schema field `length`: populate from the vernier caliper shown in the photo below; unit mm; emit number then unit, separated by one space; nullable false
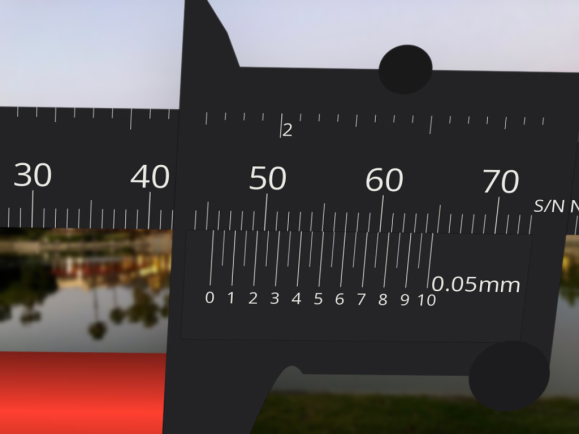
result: 45.6 mm
